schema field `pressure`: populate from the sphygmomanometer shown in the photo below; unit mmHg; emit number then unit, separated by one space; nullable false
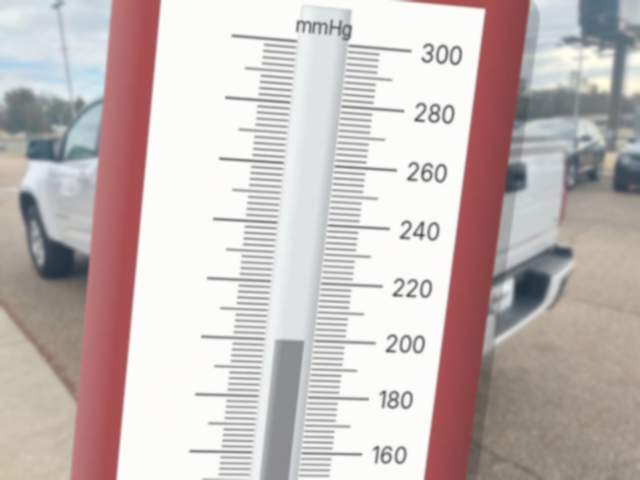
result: 200 mmHg
